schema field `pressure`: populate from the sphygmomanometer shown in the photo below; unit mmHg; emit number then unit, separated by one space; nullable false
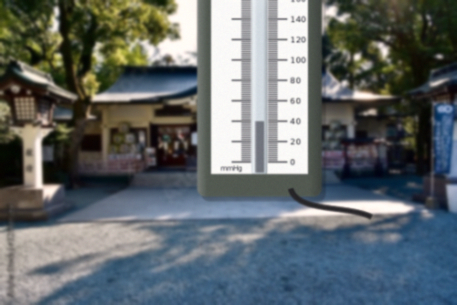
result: 40 mmHg
